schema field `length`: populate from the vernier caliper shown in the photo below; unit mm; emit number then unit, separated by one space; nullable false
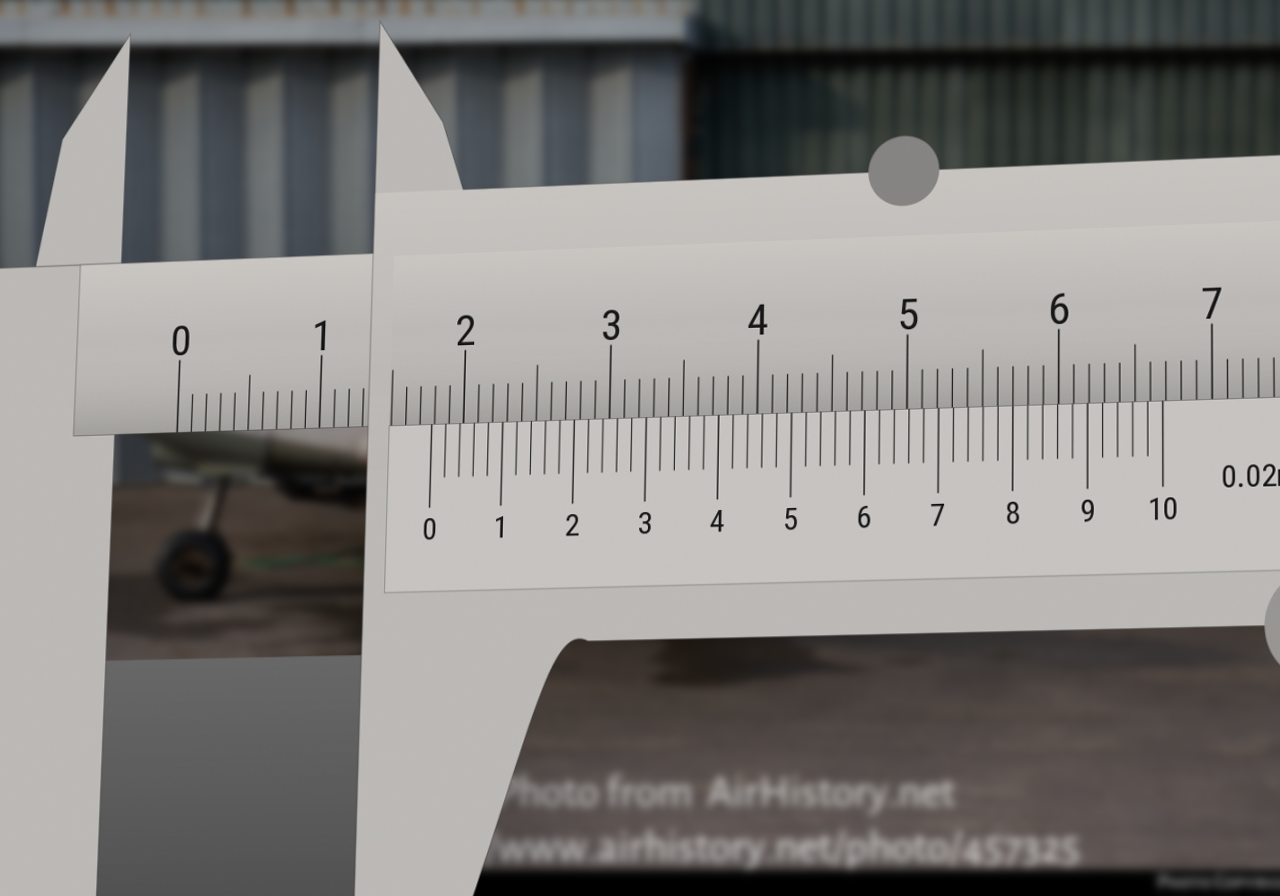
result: 17.8 mm
